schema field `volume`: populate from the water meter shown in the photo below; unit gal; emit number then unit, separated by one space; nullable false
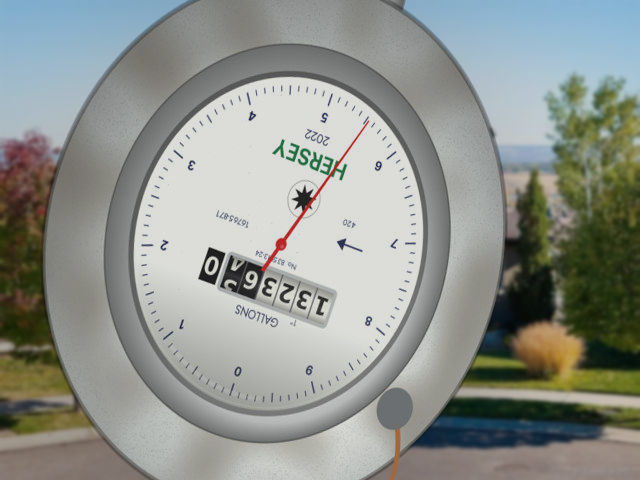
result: 1323635.5 gal
